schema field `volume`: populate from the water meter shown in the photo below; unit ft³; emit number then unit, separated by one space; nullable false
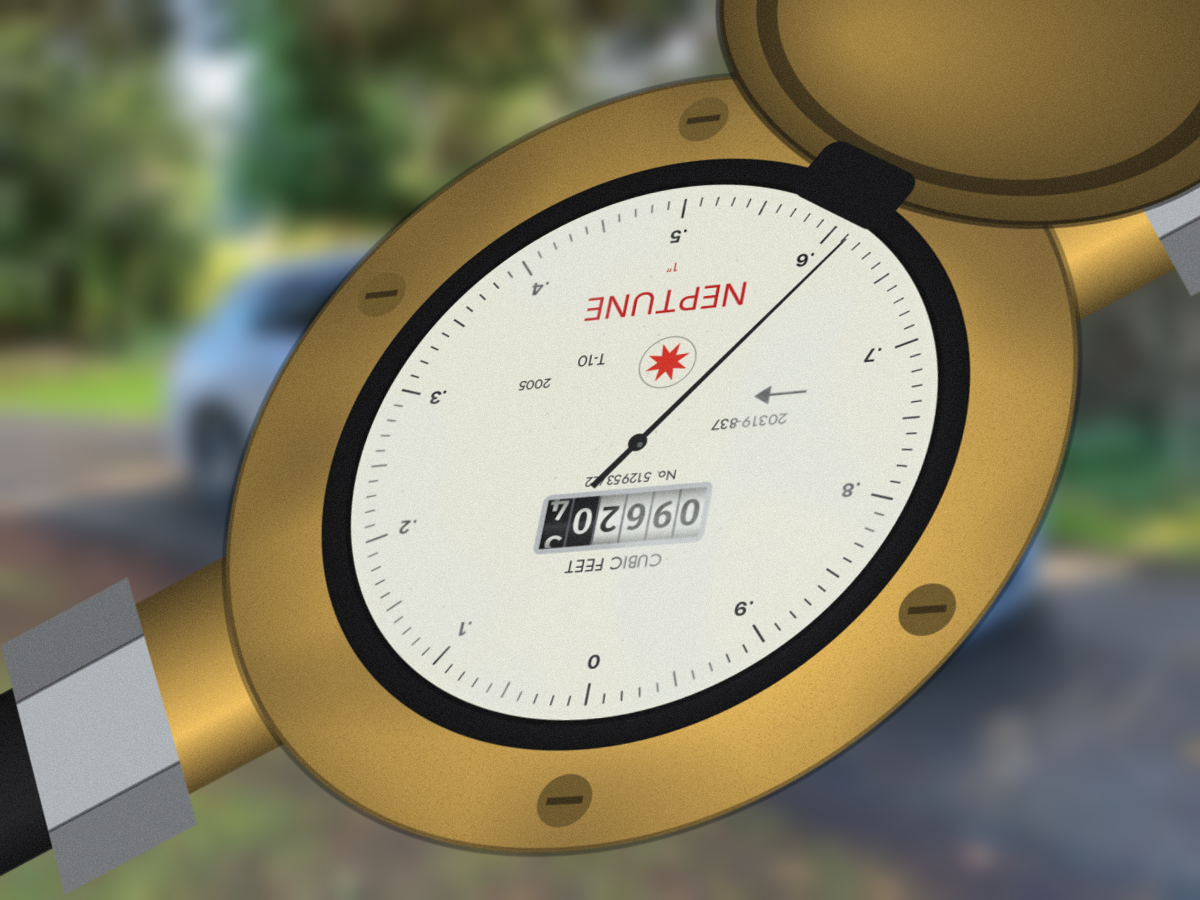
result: 96203.61 ft³
